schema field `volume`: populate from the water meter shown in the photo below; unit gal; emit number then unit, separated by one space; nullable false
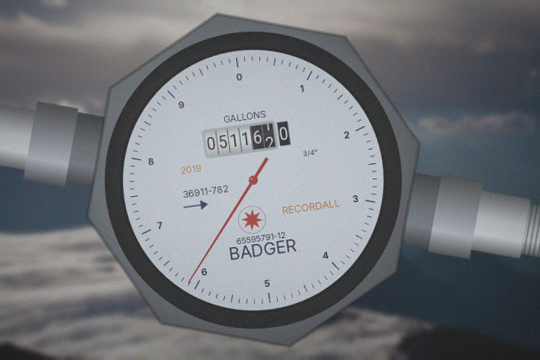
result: 511616.1 gal
